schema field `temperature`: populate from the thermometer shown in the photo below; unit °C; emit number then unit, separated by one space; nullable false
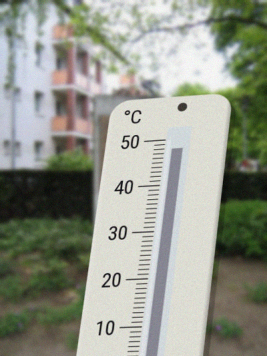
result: 48 °C
